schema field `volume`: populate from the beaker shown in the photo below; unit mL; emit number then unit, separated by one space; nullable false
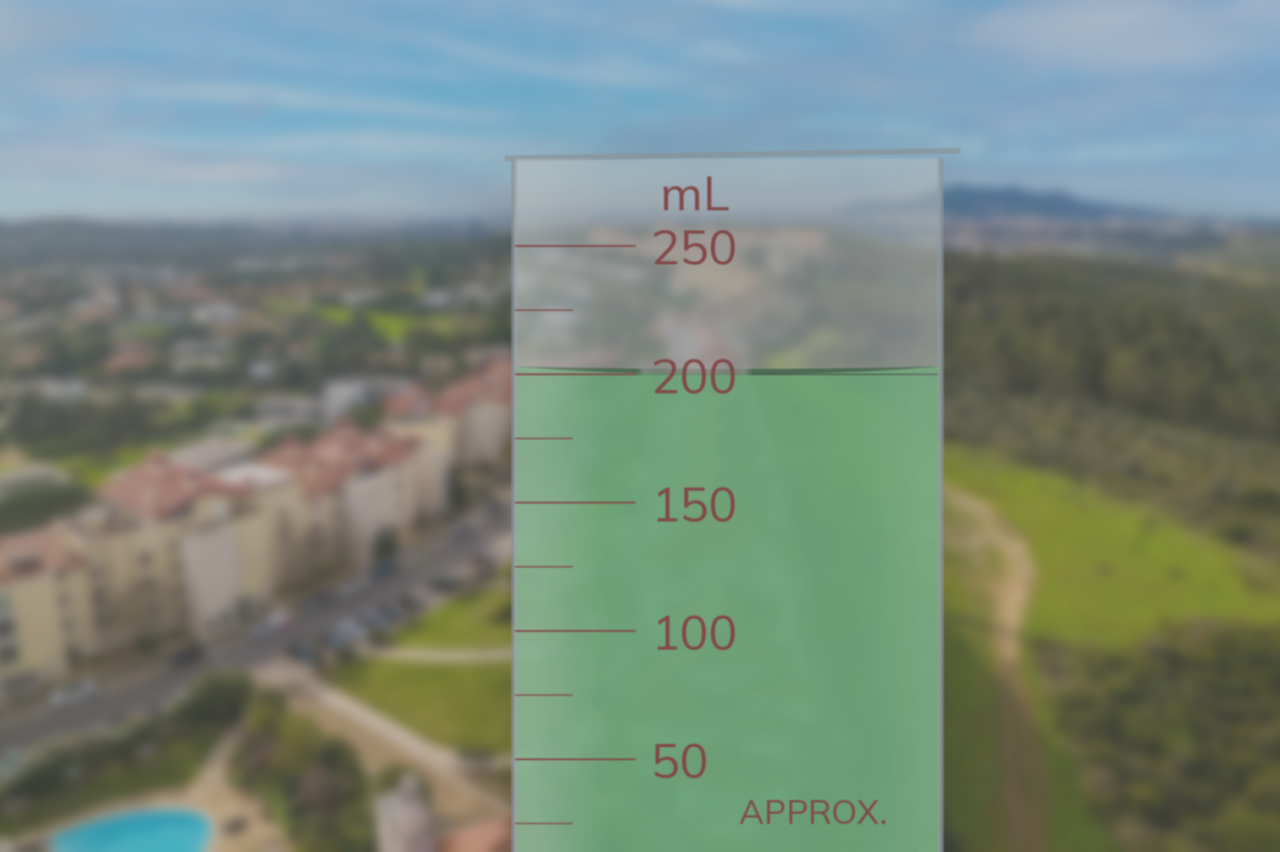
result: 200 mL
